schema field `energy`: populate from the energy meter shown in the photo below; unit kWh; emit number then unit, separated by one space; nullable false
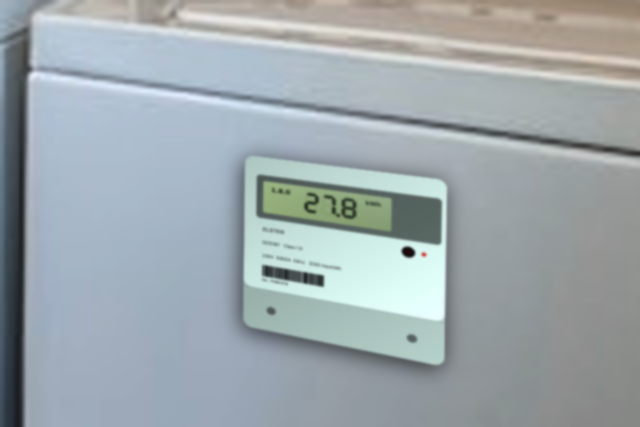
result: 27.8 kWh
